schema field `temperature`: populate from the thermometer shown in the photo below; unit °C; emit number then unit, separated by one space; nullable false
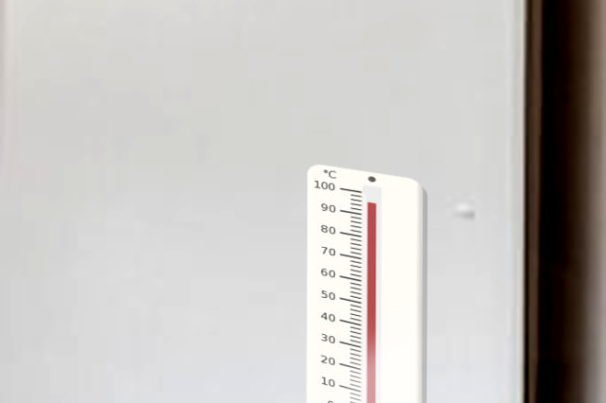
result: 96 °C
